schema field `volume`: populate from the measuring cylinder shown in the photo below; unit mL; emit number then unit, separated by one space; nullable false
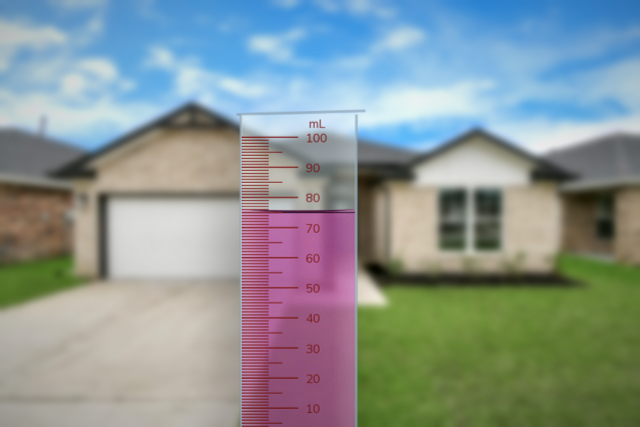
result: 75 mL
